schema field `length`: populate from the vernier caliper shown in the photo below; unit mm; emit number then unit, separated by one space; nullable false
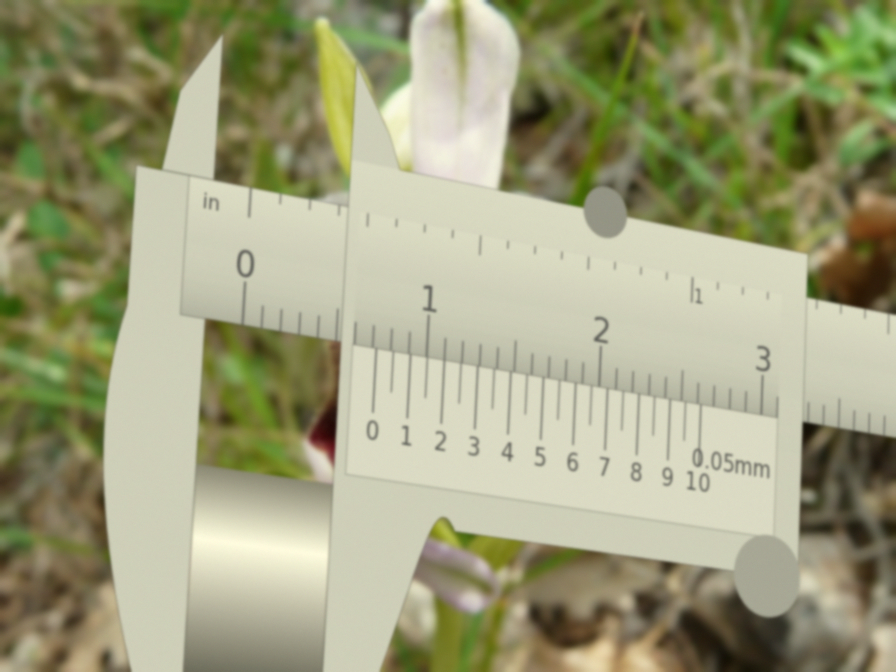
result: 7.2 mm
